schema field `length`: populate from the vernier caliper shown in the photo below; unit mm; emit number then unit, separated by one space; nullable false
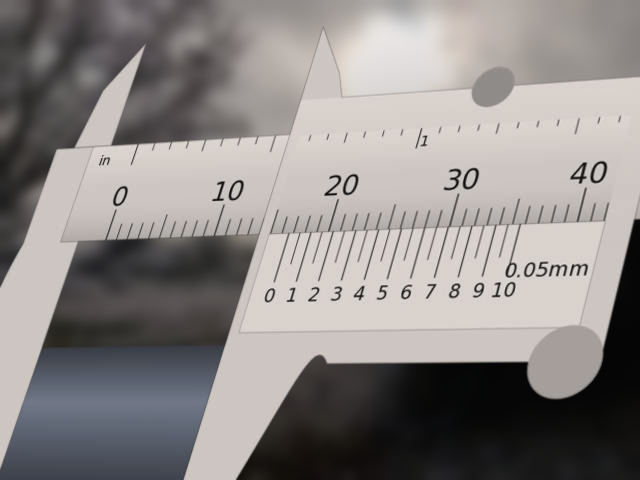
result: 16.6 mm
